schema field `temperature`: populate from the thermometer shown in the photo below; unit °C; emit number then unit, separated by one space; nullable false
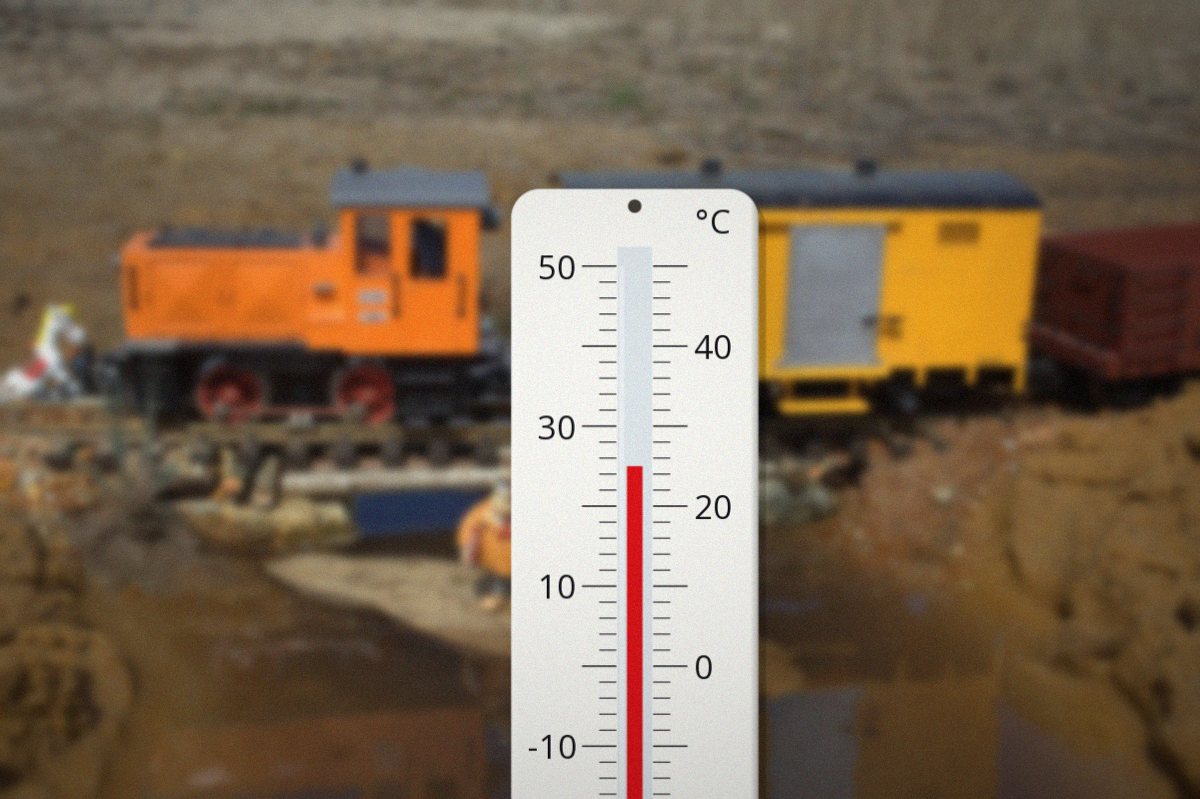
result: 25 °C
